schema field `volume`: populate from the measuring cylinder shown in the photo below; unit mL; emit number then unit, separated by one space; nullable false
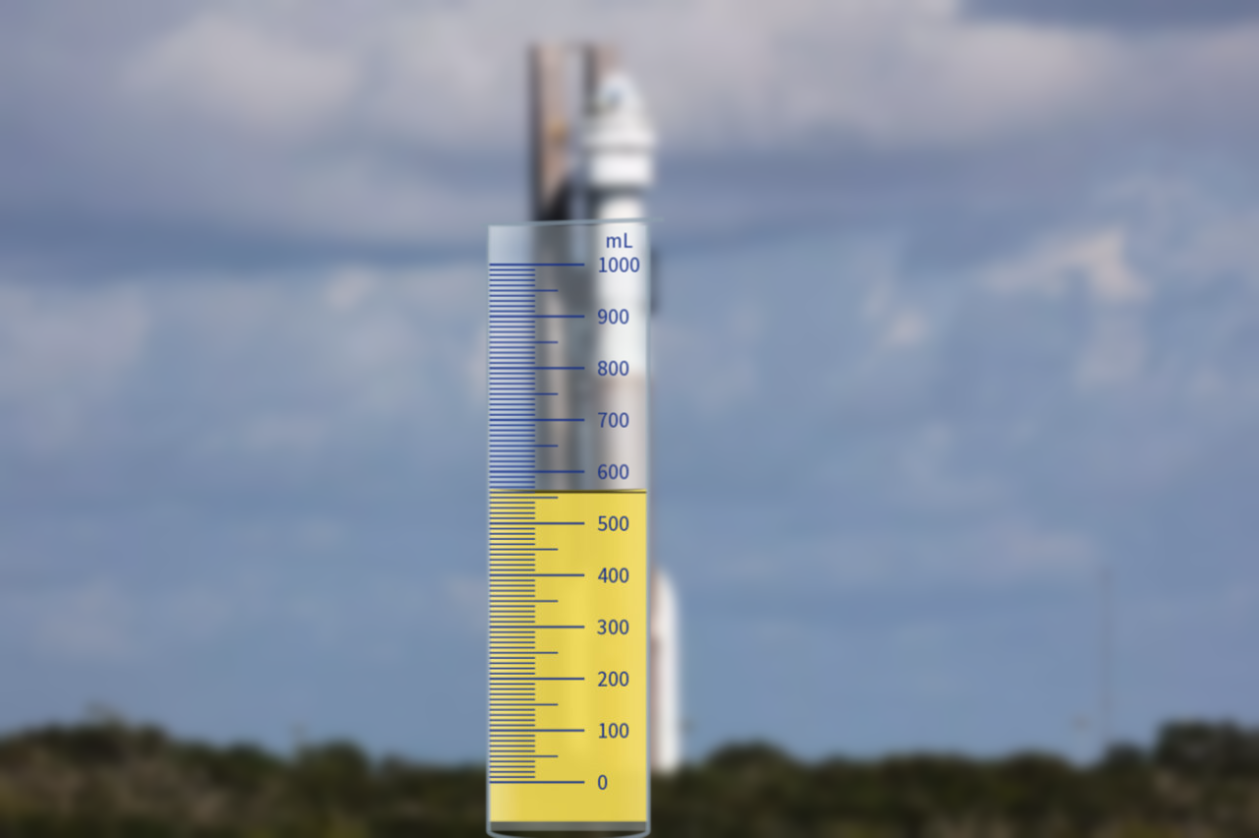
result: 560 mL
